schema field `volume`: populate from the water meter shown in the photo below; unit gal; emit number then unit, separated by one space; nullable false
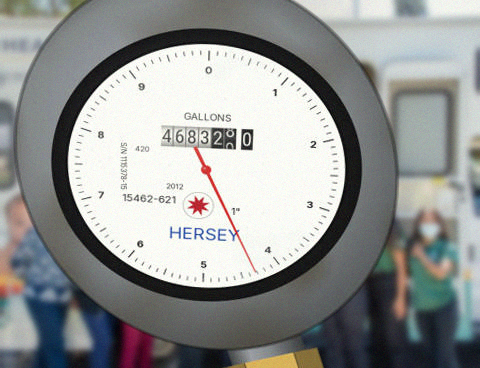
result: 4683284.3 gal
